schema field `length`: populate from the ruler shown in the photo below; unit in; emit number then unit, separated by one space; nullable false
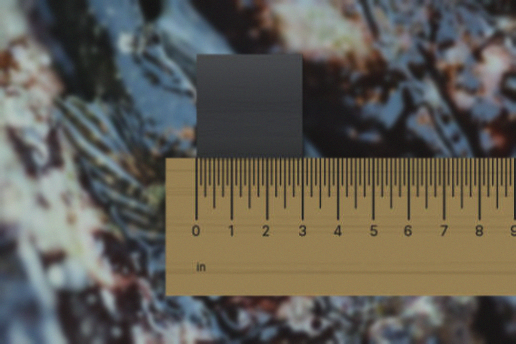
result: 3 in
